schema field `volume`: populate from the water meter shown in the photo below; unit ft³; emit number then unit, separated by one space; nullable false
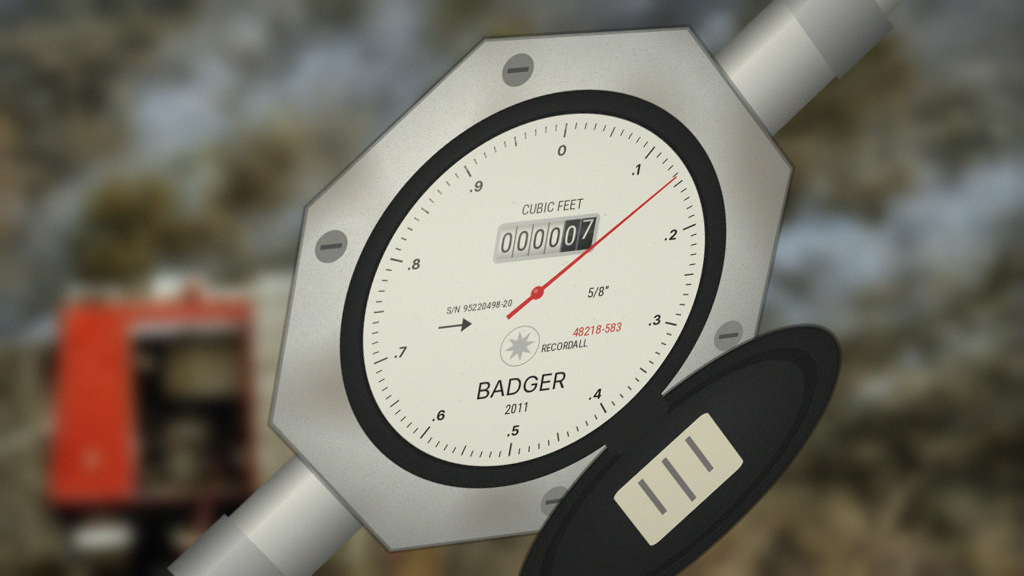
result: 7.14 ft³
